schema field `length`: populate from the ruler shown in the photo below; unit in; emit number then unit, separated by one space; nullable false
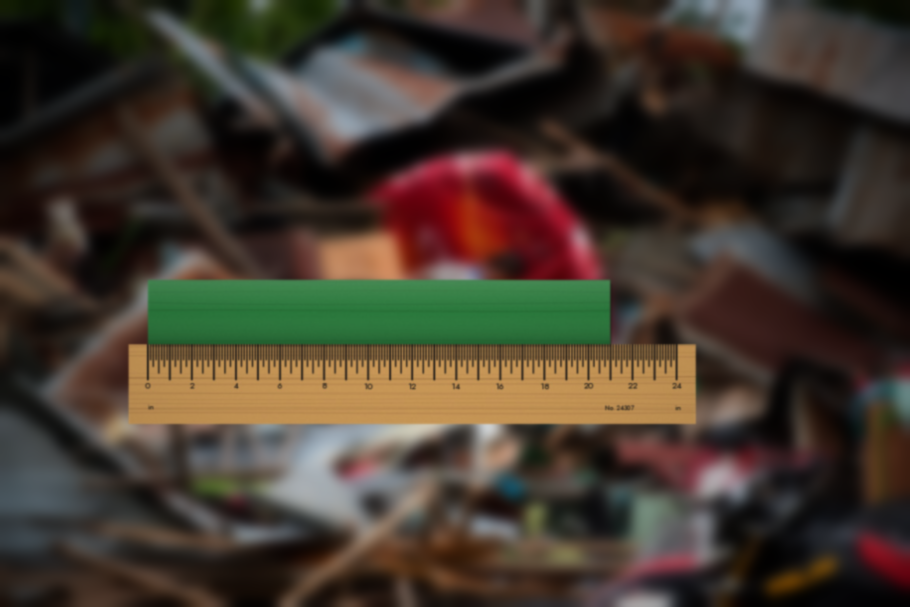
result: 21 in
